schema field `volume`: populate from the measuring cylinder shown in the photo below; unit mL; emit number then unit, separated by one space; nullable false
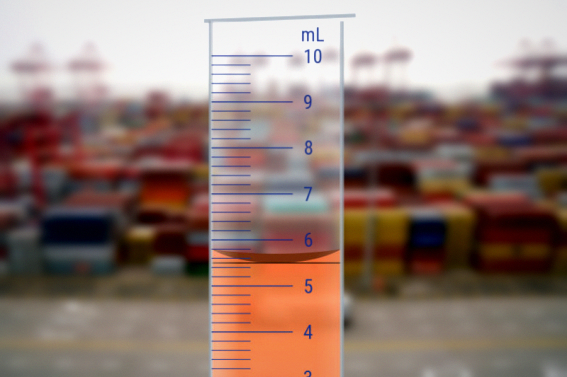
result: 5.5 mL
